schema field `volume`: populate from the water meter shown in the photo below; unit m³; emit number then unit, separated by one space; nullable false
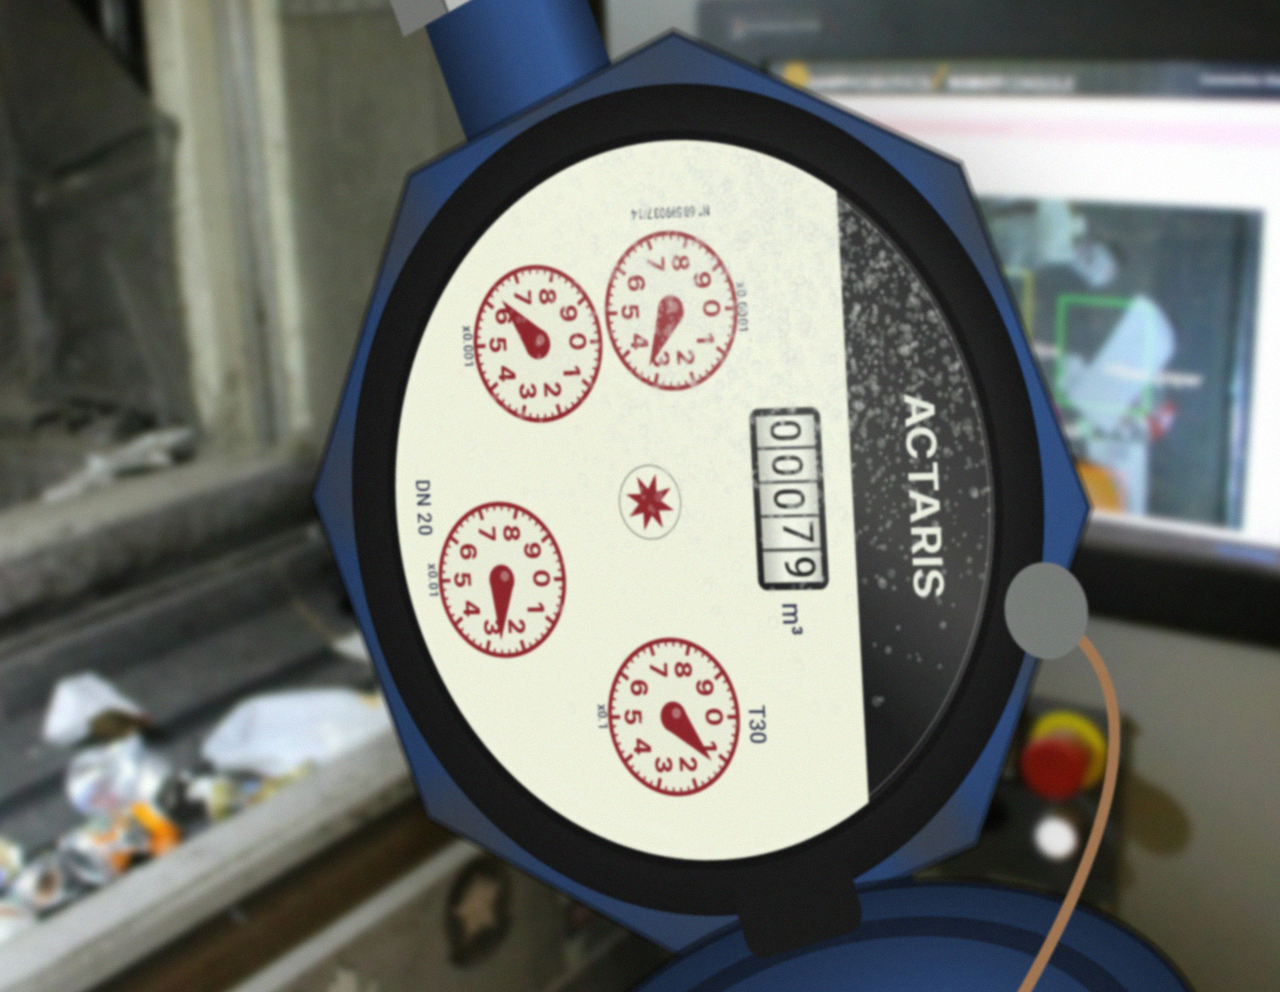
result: 79.1263 m³
